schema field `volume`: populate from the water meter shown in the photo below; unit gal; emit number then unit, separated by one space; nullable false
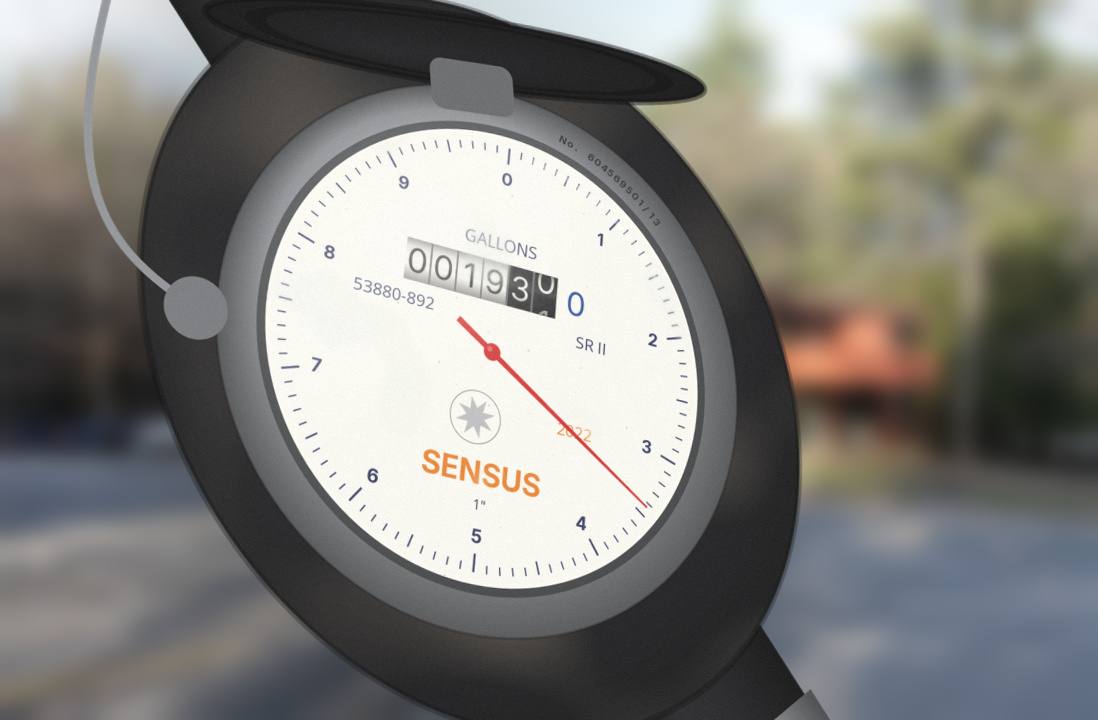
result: 19303.4 gal
